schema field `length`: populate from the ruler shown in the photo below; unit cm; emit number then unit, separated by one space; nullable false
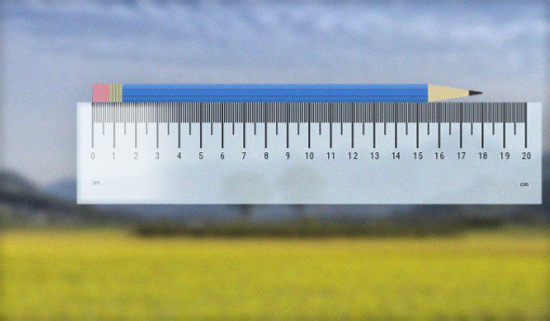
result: 18 cm
